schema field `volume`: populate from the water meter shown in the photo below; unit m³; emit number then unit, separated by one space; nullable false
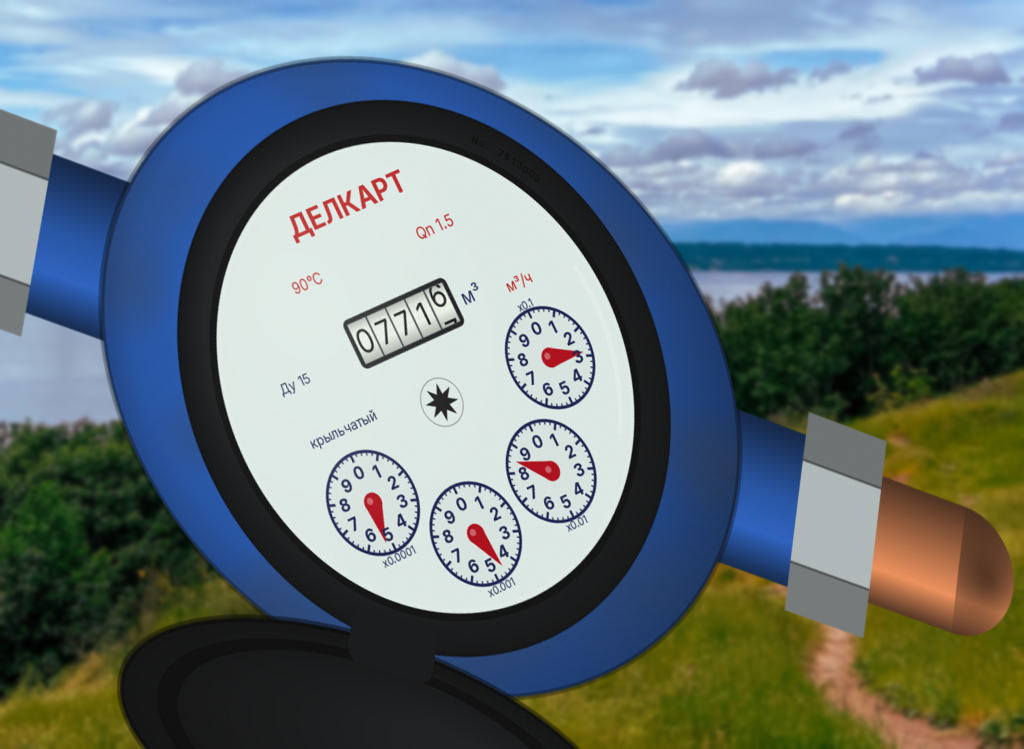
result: 7716.2845 m³
